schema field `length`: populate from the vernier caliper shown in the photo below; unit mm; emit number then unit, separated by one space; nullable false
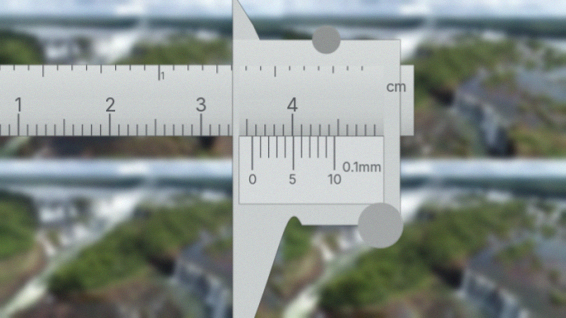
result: 35.6 mm
